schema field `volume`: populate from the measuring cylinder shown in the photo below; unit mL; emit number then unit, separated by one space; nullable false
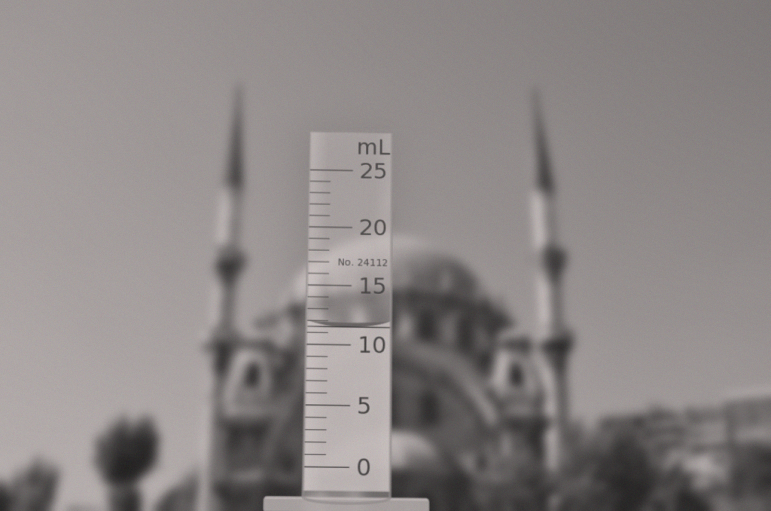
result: 11.5 mL
